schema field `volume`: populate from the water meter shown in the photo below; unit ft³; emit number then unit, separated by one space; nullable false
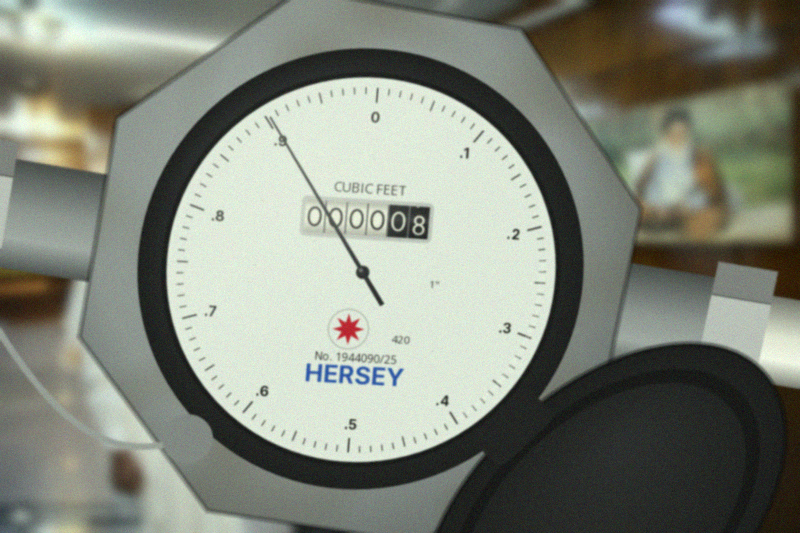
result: 7.90 ft³
